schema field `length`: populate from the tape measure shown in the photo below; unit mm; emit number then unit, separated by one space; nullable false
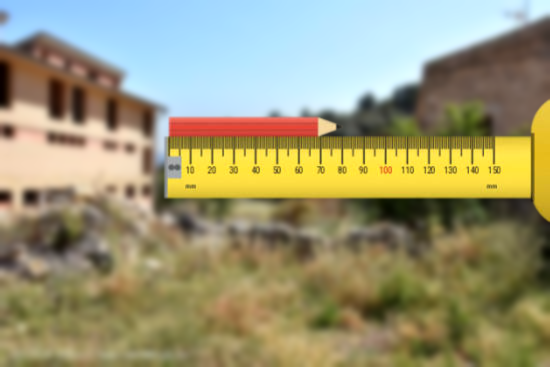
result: 80 mm
